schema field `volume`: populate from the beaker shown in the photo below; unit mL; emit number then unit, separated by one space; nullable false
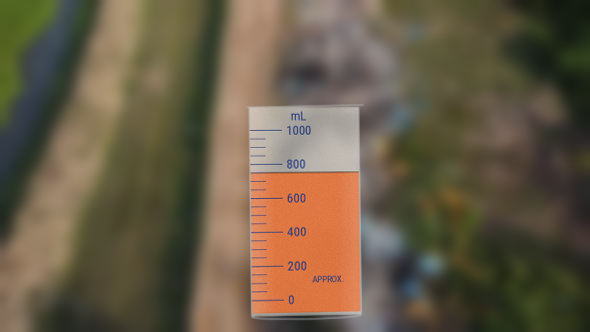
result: 750 mL
